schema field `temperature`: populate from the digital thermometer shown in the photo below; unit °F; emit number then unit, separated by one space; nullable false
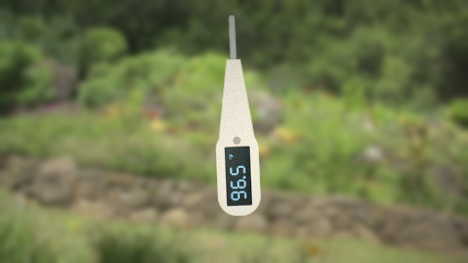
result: 96.5 °F
